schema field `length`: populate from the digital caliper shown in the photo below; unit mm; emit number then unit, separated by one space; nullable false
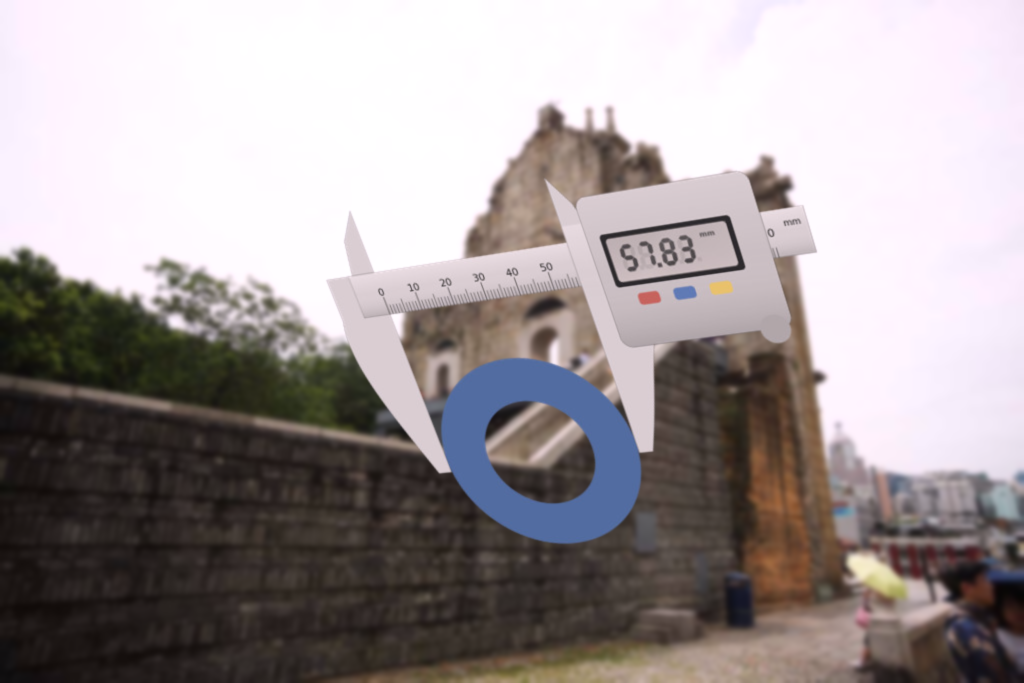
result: 57.83 mm
